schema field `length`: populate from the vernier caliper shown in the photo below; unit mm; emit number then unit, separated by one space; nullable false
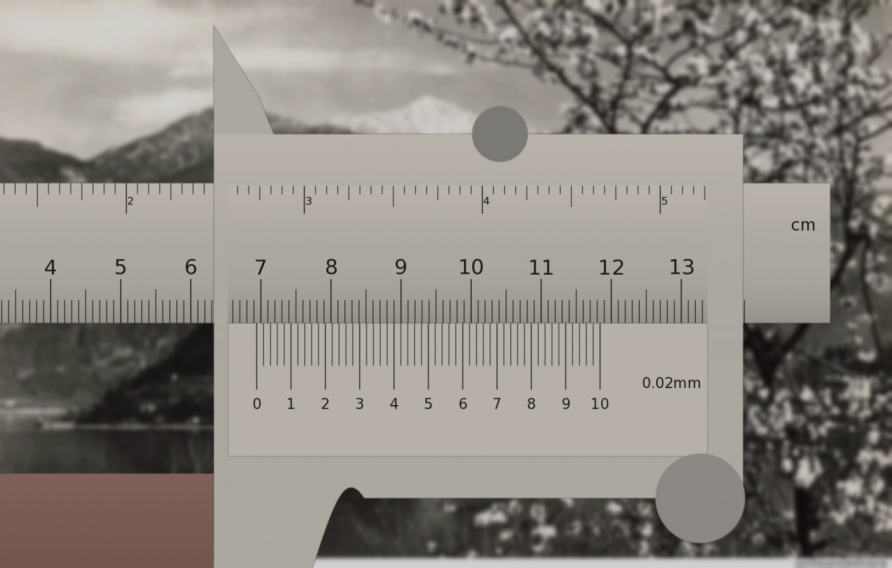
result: 69.4 mm
